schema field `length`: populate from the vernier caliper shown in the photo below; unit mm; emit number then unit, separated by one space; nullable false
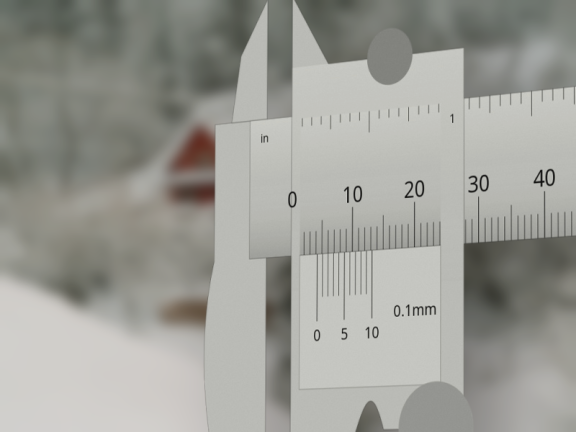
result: 4.2 mm
